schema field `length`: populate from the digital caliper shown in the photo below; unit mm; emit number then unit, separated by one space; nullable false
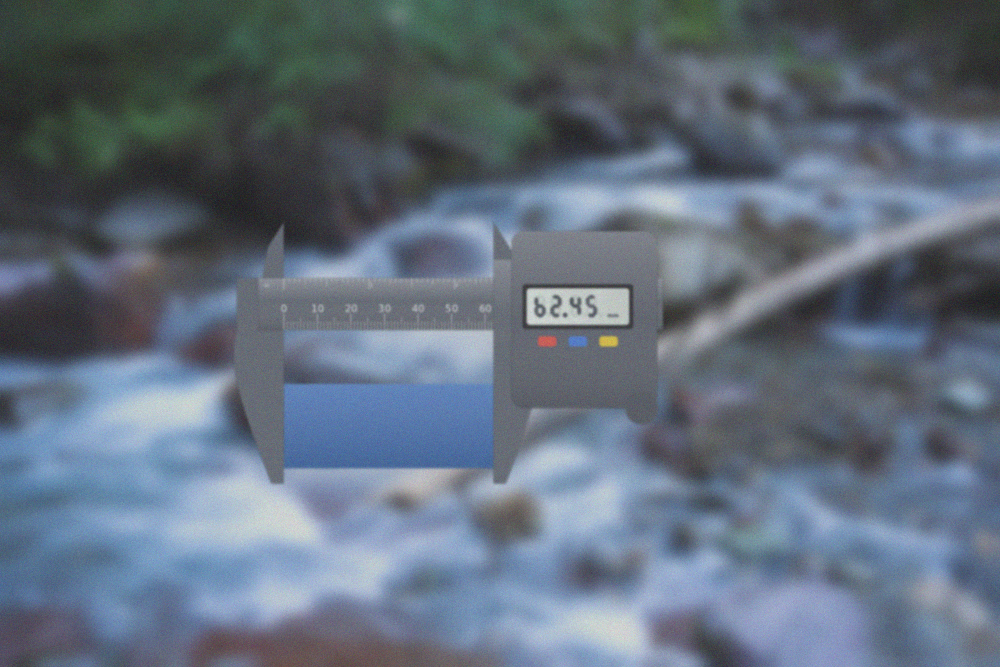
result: 62.45 mm
